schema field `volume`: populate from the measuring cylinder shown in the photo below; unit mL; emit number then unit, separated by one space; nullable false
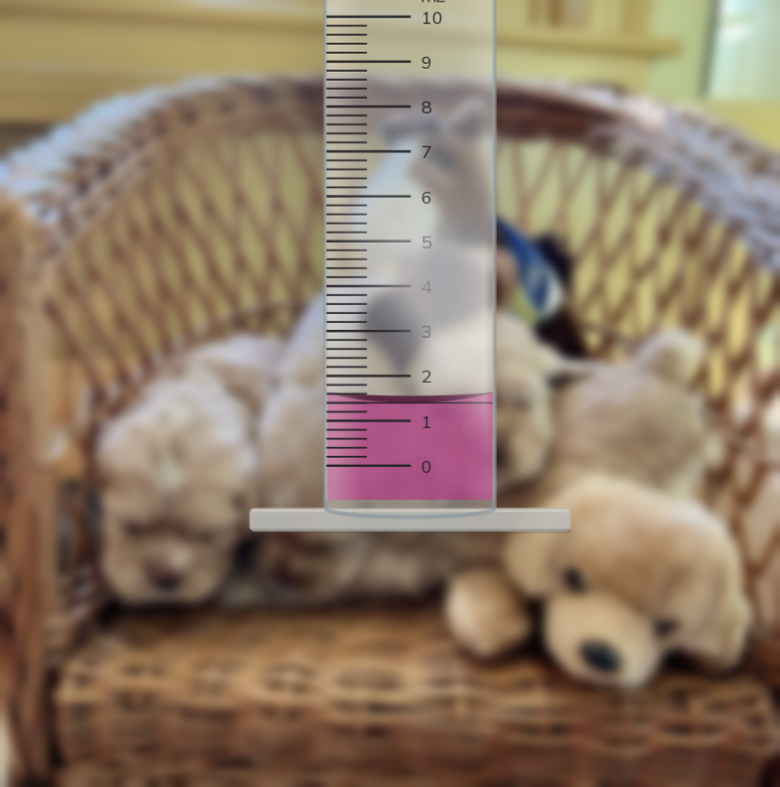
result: 1.4 mL
